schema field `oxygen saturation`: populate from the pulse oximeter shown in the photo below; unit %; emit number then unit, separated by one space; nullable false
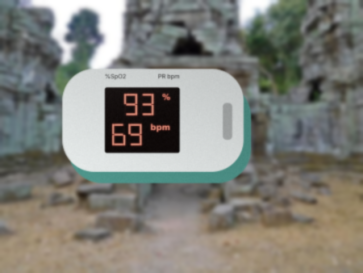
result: 93 %
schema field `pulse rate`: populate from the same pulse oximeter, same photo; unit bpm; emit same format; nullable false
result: 69 bpm
